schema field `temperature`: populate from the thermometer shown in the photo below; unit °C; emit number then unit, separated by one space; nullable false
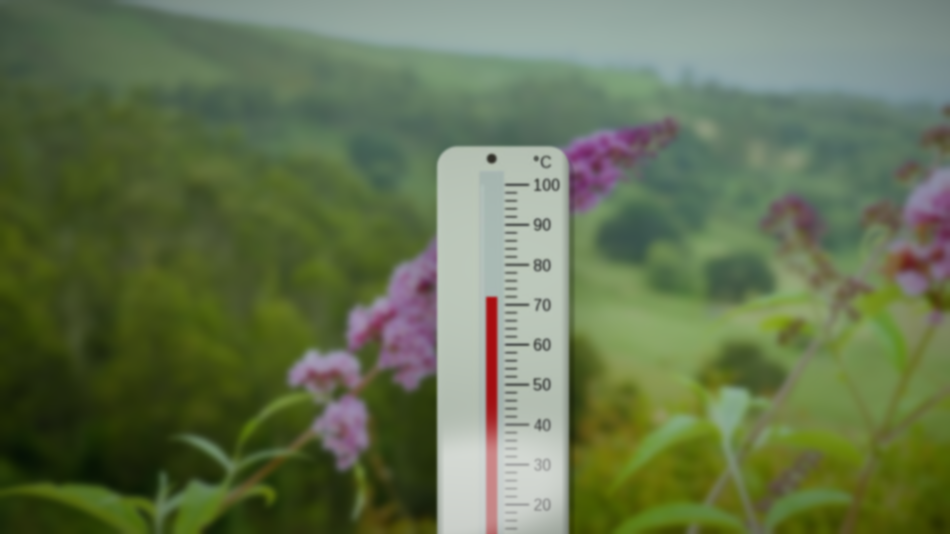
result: 72 °C
